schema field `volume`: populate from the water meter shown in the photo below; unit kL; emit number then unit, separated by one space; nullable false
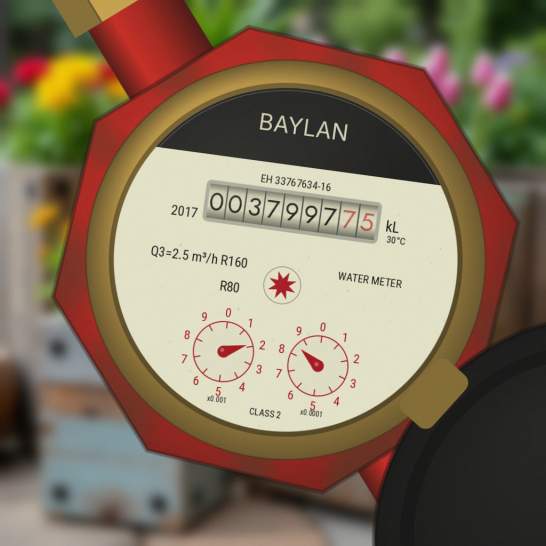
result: 37997.7518 kL
